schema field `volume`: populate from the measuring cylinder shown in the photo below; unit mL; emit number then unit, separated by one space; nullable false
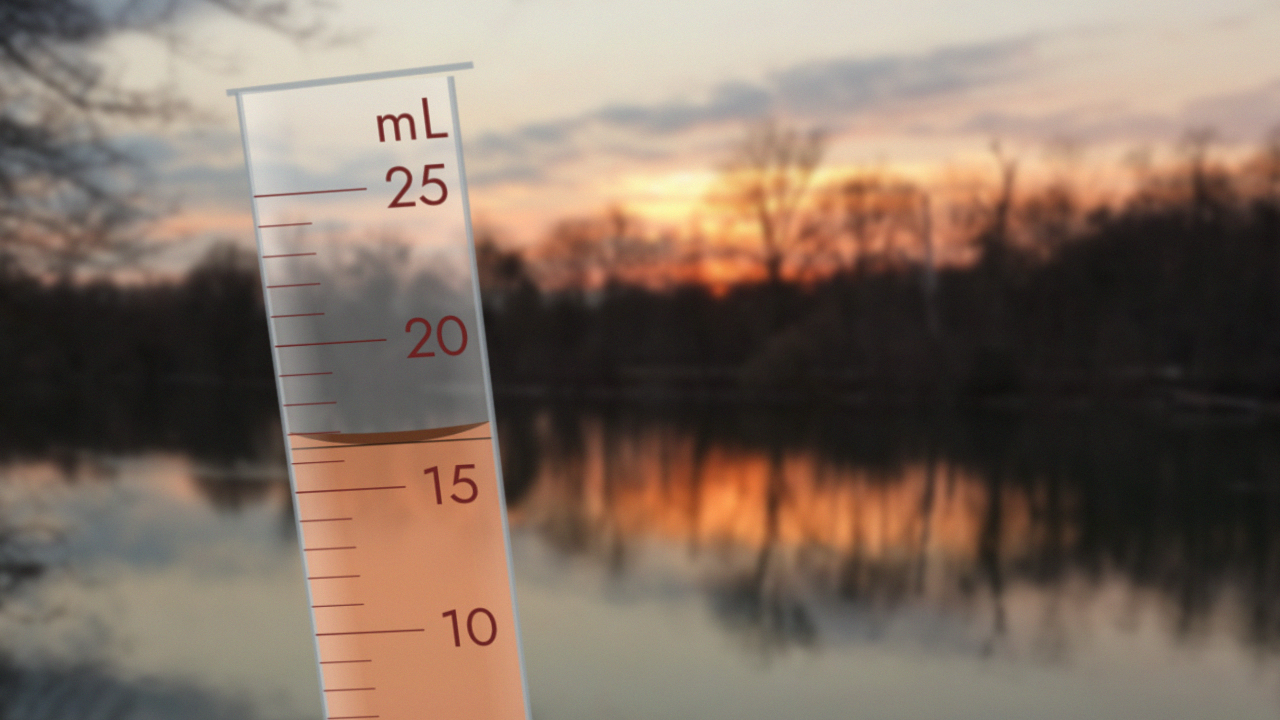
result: 16.5 mL
